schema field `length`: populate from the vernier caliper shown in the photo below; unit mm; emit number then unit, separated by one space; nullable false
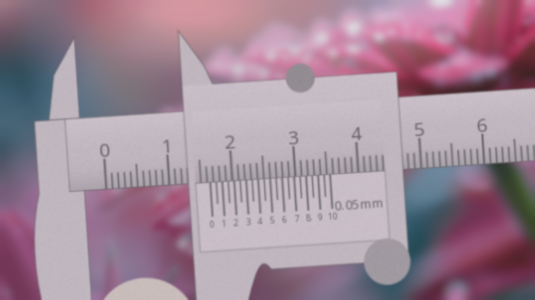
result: 16.5 mm
